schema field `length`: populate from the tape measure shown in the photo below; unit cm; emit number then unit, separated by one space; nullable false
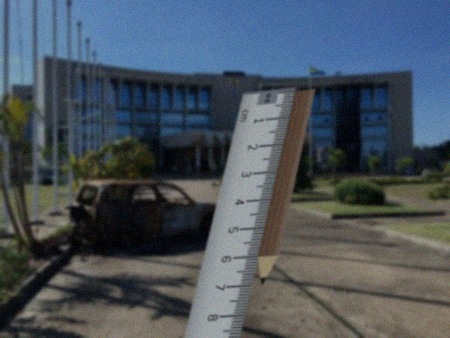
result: 7 cm
